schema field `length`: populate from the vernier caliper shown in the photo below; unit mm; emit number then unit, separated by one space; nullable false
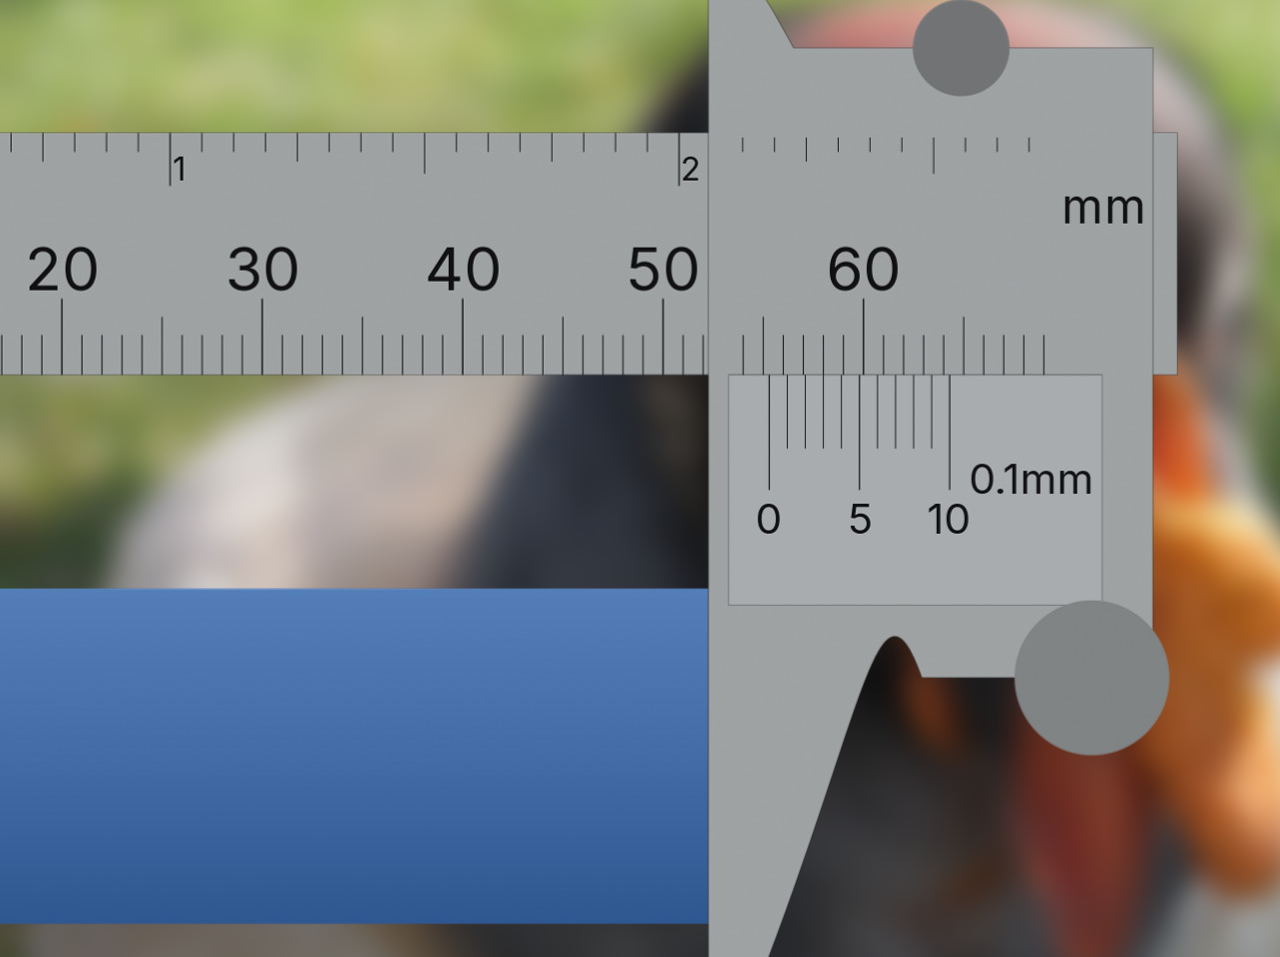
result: 55.3 mm
